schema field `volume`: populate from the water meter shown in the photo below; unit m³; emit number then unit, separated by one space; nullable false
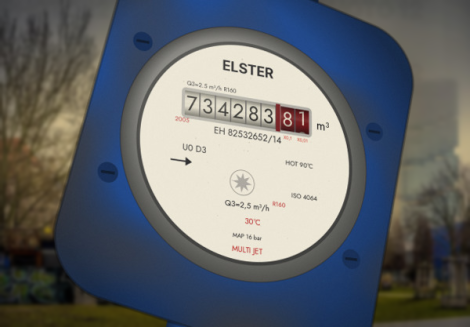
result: 734283.81 m³
